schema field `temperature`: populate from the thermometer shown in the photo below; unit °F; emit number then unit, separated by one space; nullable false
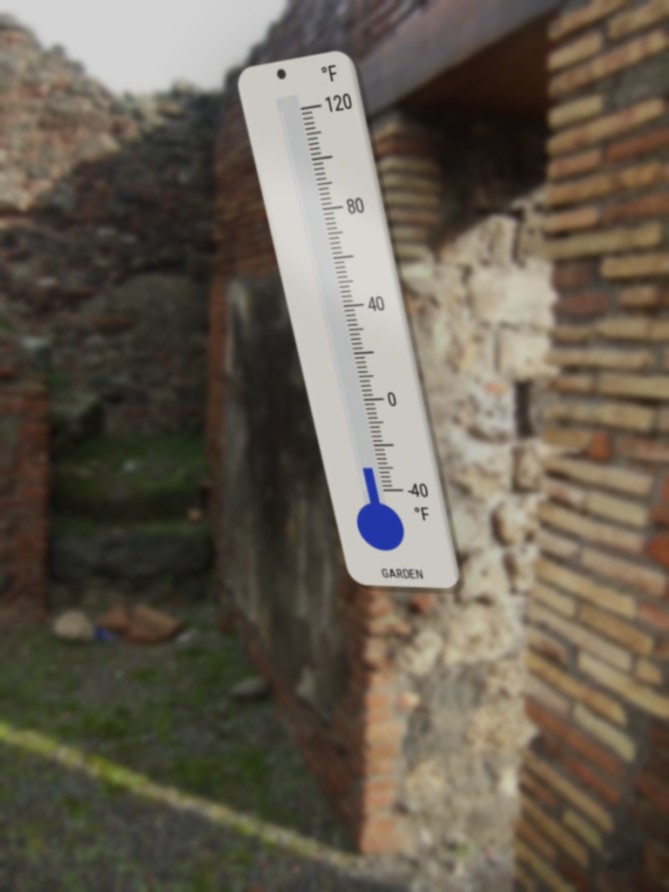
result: -30 °F
